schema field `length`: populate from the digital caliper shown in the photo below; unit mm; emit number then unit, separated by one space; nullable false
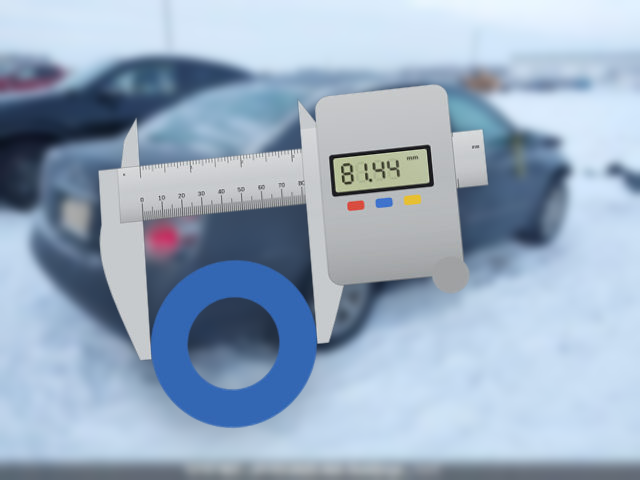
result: 81.44 mm
